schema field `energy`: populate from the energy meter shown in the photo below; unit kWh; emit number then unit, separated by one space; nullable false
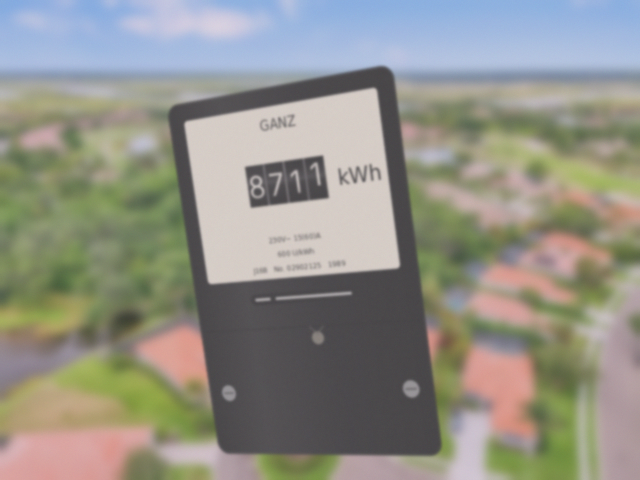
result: 8711 kWh
